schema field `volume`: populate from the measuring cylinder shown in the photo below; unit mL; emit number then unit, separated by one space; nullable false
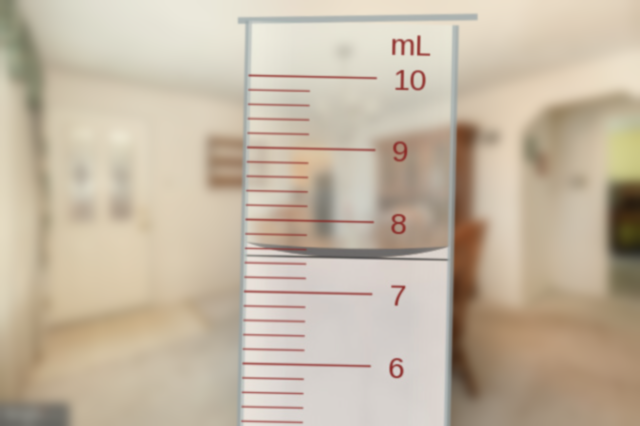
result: 7.5 mL
